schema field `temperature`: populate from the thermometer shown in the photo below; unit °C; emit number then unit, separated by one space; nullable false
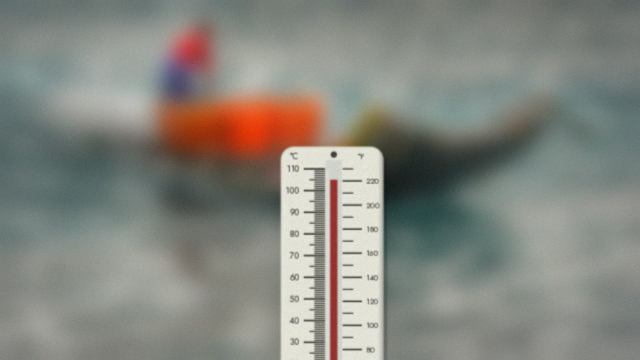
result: 105 °C
